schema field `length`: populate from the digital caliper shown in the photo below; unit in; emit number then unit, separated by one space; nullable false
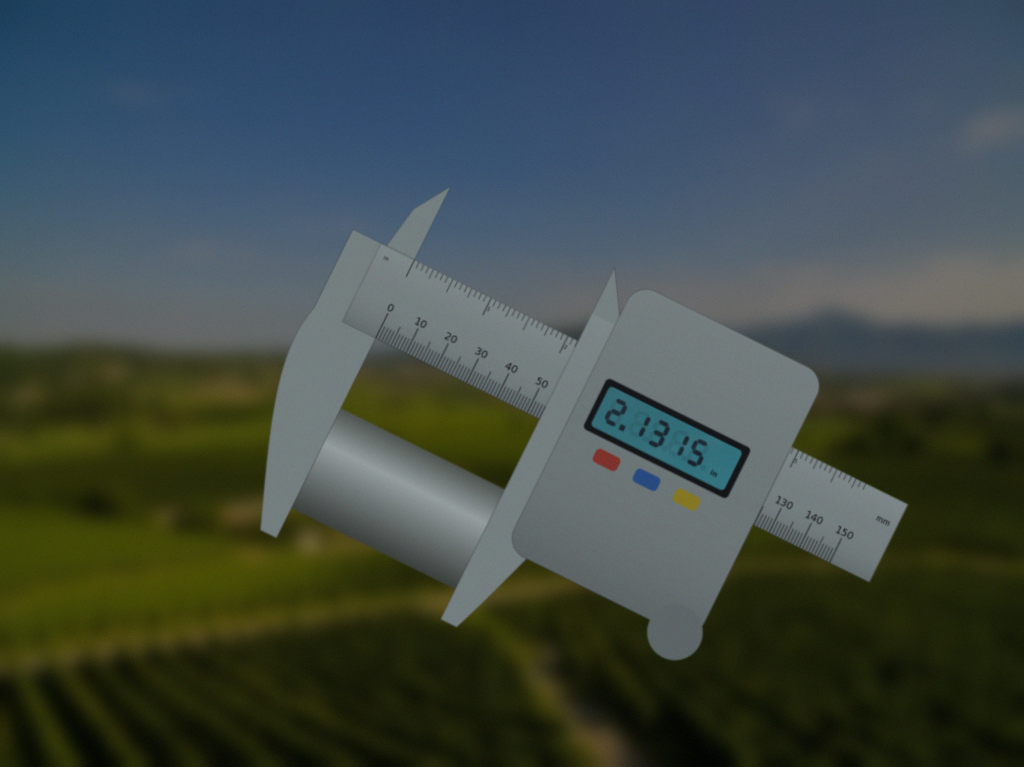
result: 2.1315 in
